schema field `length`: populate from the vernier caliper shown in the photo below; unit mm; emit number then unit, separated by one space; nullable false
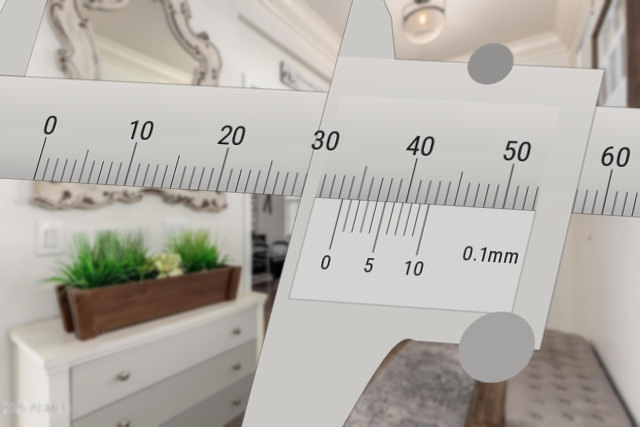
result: 33.4 mm
